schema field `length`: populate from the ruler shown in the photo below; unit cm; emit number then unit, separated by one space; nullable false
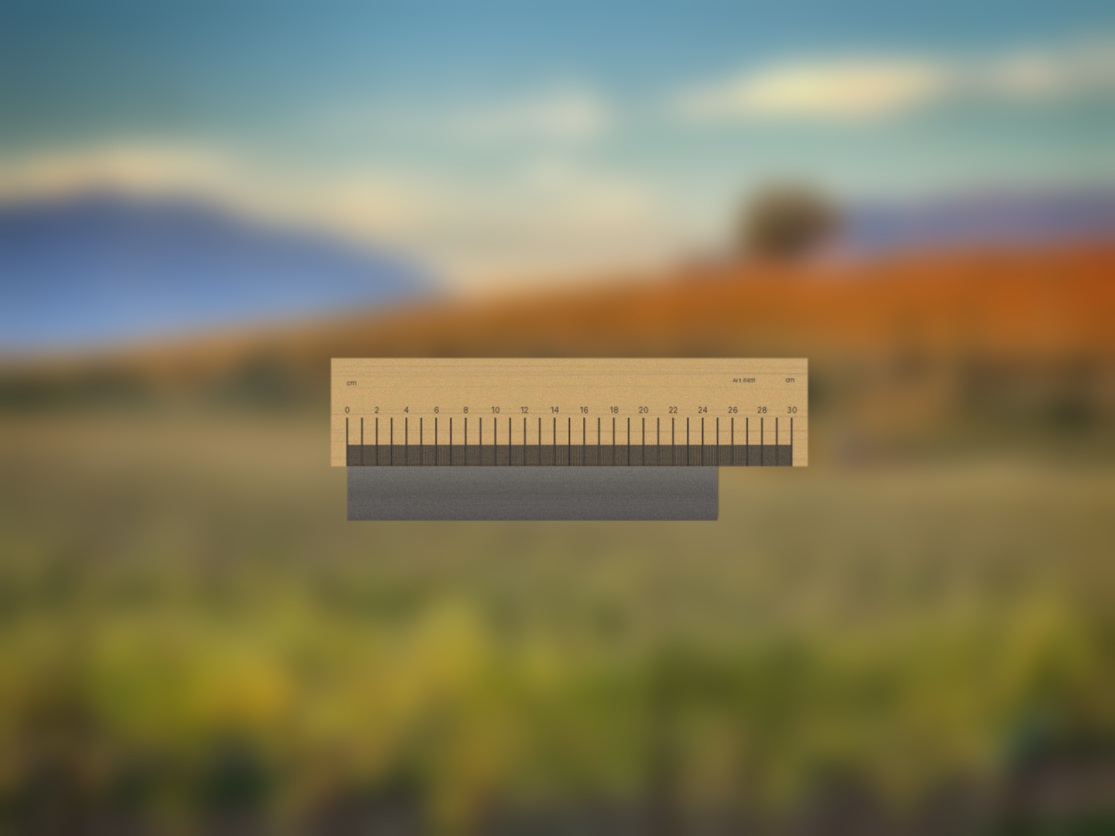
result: 25 cm
